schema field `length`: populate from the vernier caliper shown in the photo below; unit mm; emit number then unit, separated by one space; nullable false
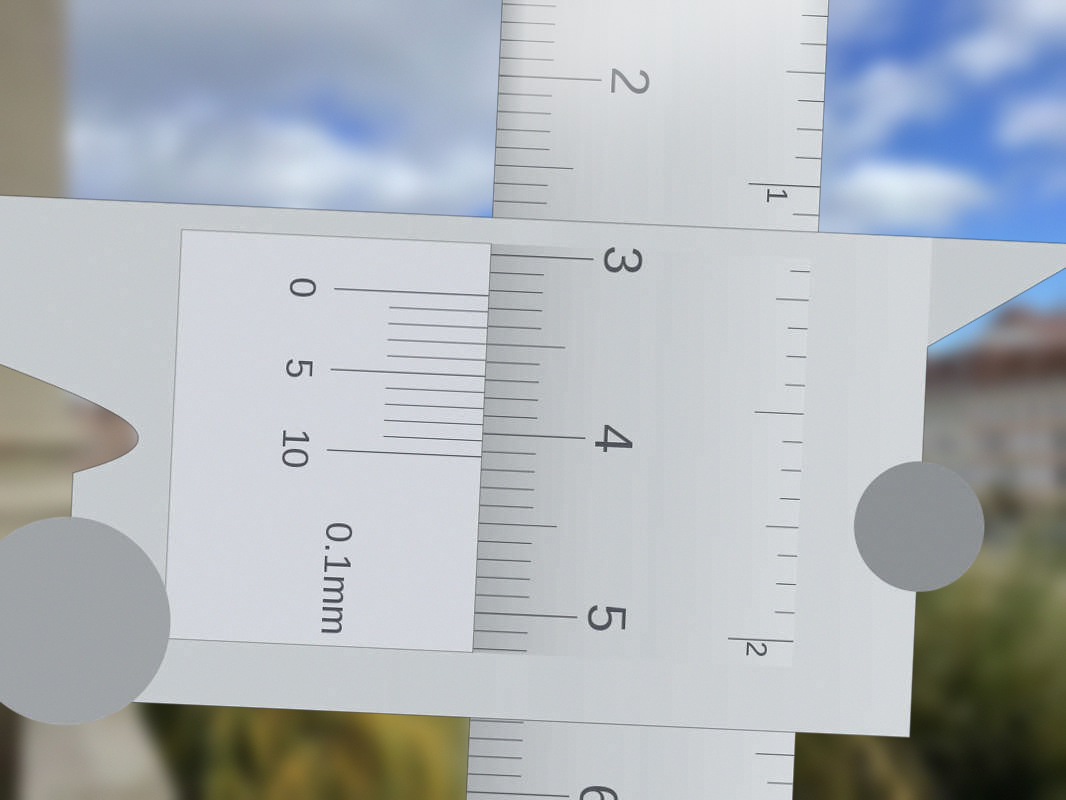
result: 32.3 mm
